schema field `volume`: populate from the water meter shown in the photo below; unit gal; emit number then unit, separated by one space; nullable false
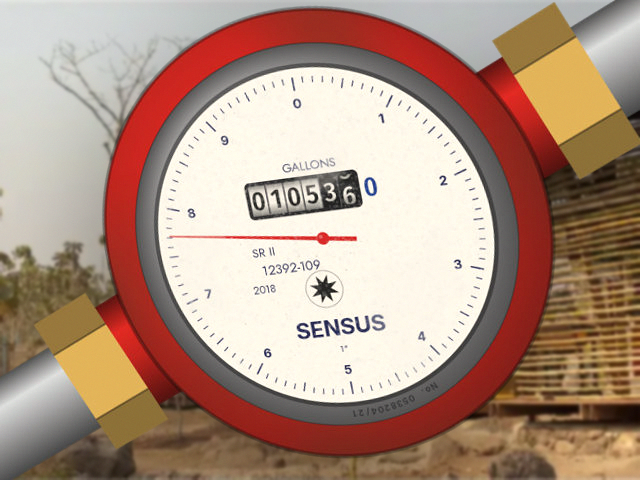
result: 105357.7 gal
